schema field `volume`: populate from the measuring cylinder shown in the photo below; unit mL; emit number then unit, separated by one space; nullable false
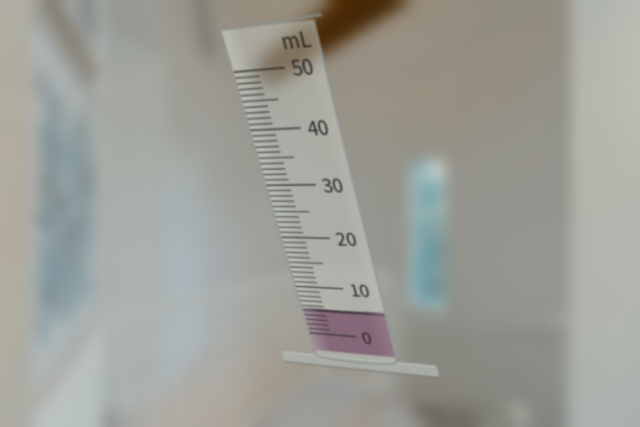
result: 5 mL
